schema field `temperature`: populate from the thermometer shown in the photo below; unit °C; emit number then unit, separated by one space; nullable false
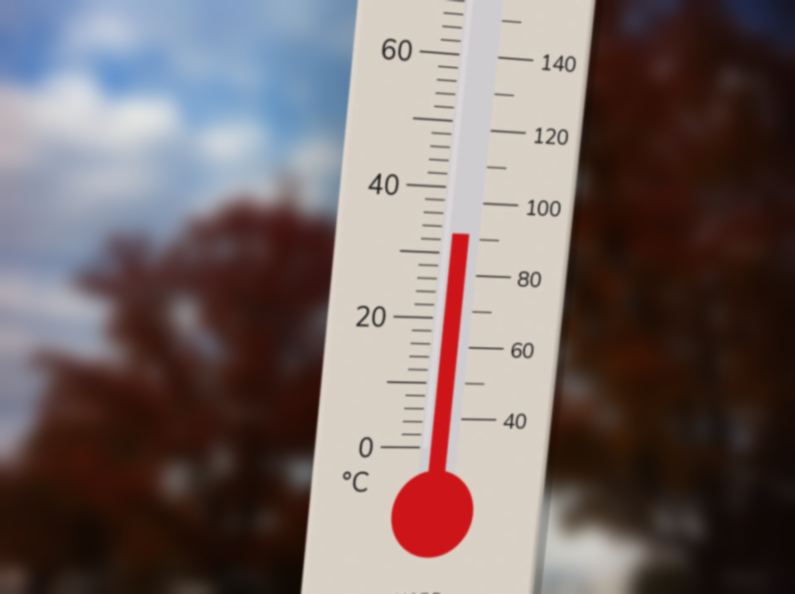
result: 33 °C
